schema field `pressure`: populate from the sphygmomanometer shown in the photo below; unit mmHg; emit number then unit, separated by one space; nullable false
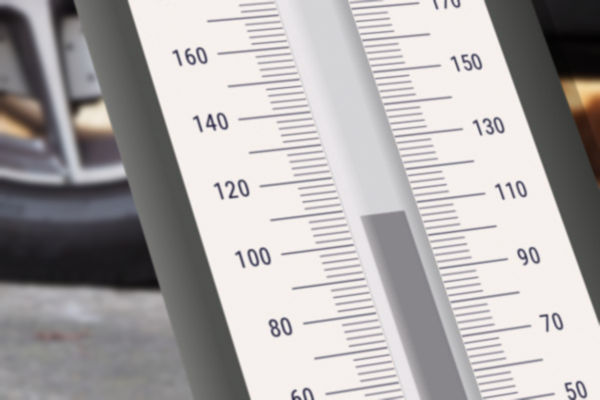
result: 108 mmHg
